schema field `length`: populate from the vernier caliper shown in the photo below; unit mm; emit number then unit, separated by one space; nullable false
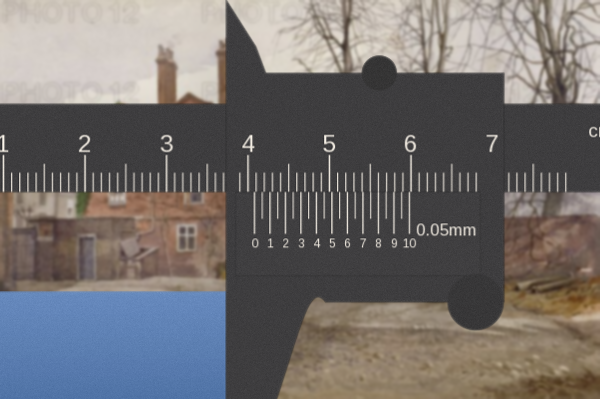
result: 40.8 mm
